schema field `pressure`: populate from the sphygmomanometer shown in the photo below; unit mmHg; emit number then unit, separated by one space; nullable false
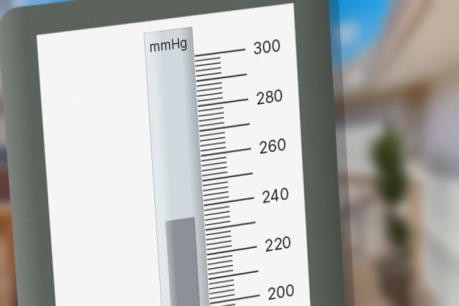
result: 236 mmHg
